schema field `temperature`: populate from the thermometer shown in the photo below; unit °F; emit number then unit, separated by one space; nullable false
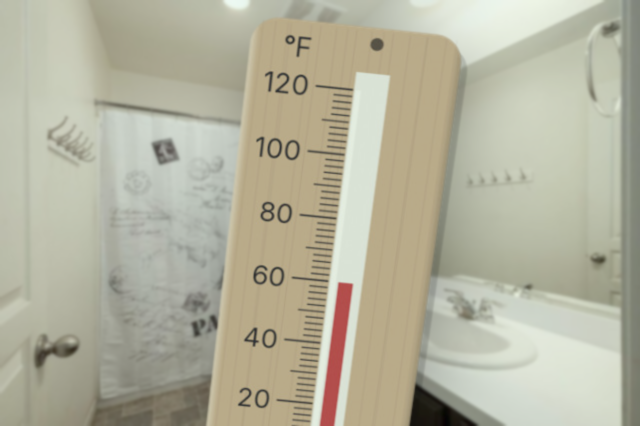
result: 60 °F
